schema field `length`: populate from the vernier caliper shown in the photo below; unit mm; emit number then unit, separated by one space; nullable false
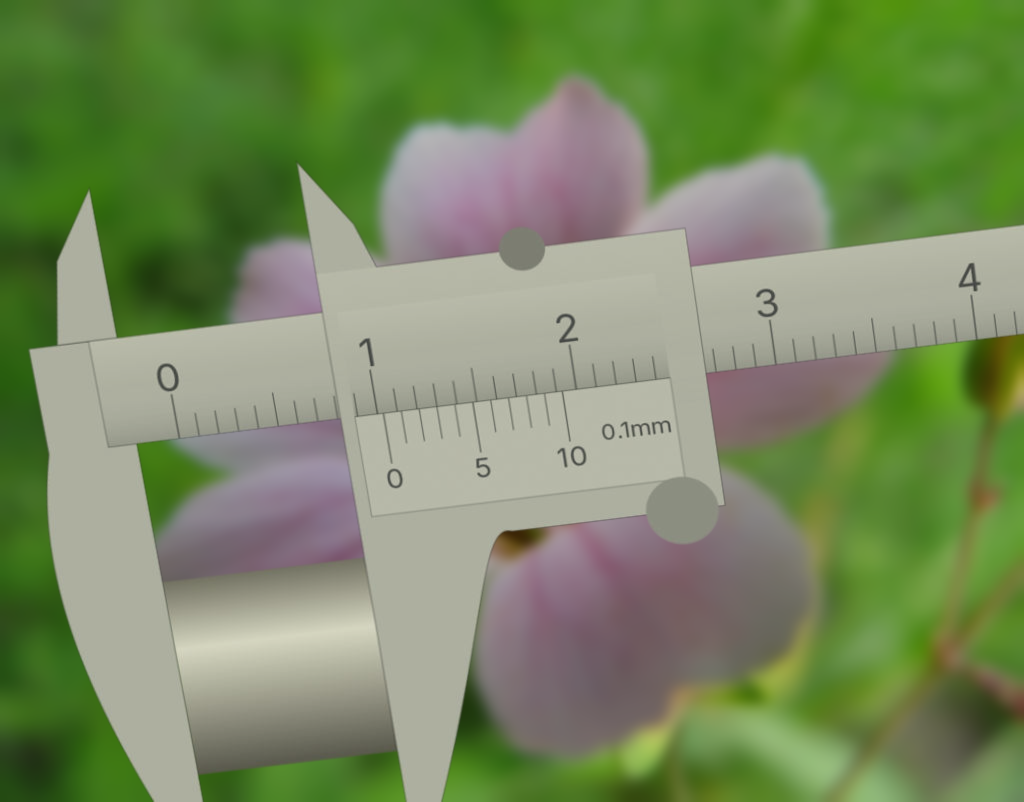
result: 10.3 mm
